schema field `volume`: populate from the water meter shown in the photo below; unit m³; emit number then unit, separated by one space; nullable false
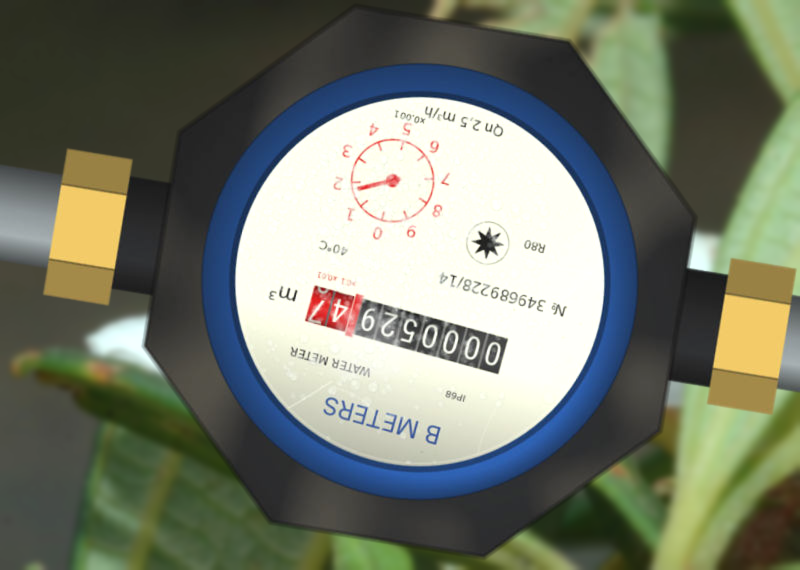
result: 529.471 m³
